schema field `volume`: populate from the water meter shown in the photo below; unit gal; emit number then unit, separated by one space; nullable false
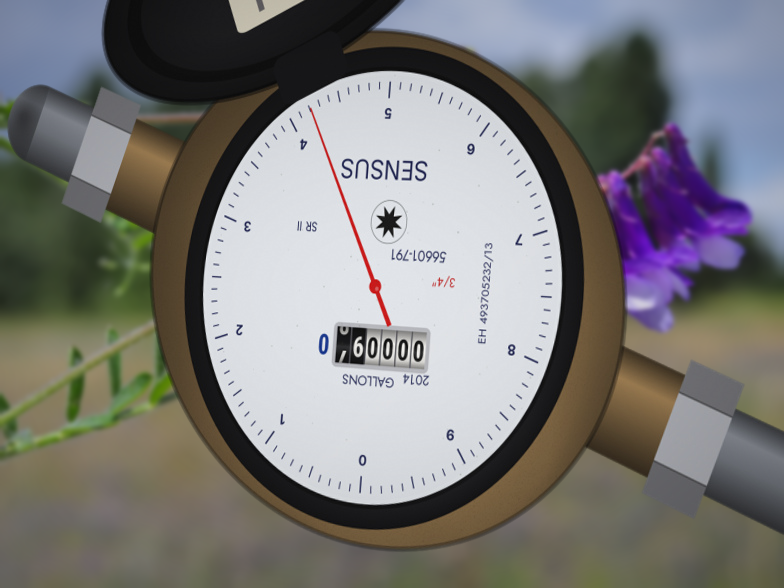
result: 974.2 gal
